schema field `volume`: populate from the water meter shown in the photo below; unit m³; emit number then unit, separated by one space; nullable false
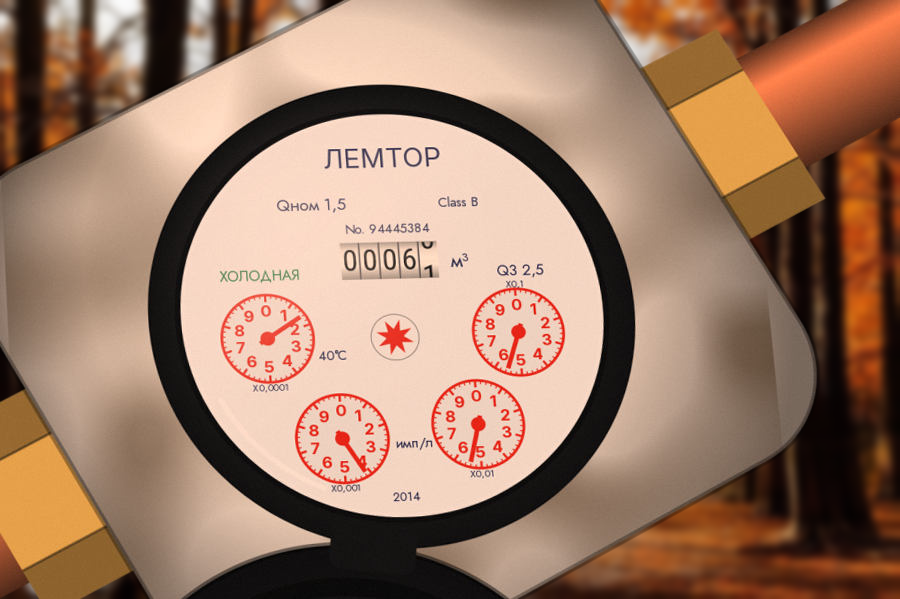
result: 60.5541 m³
